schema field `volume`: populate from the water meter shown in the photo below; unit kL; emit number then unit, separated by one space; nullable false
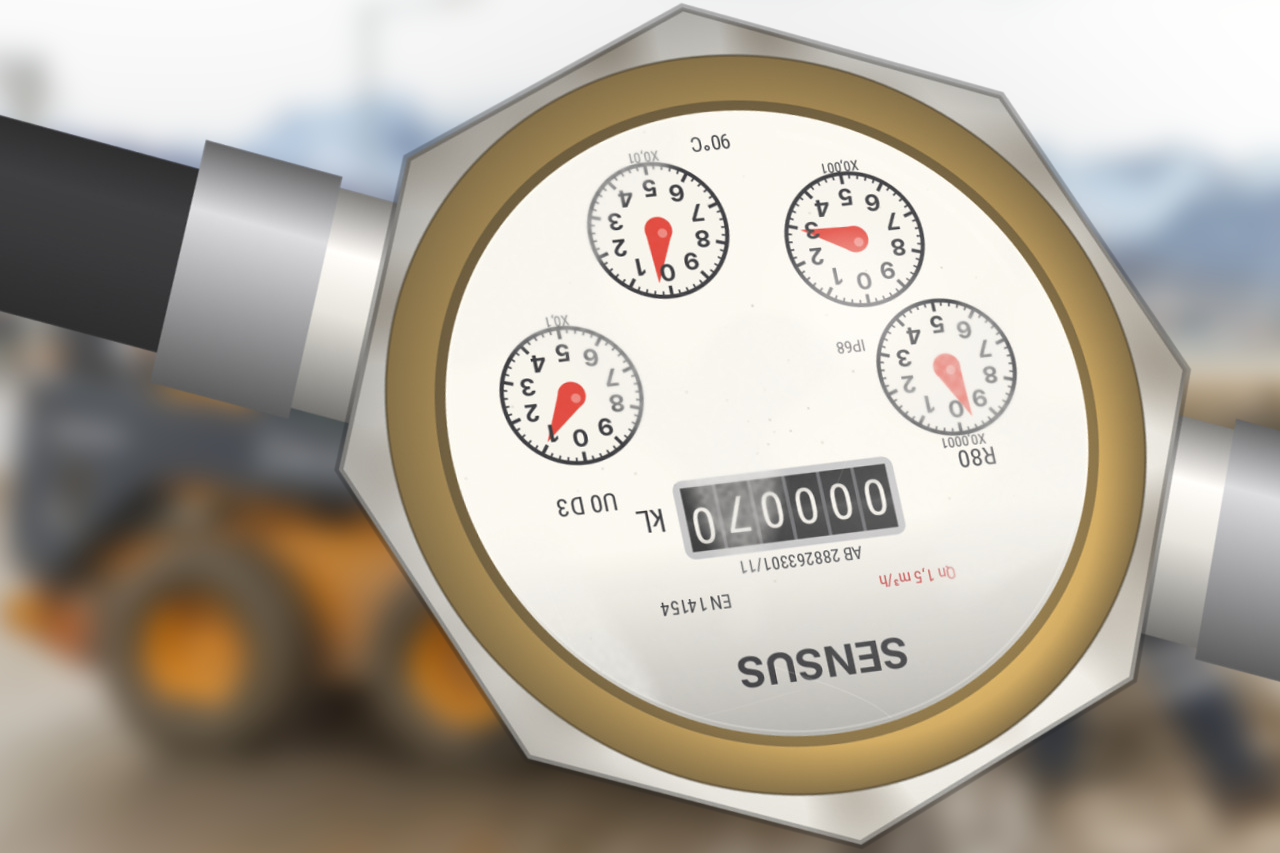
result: 70.1029 kL
